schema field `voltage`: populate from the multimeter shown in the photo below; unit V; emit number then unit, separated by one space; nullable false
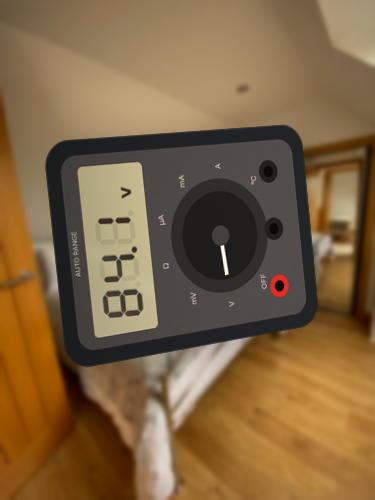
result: 84.1 V
